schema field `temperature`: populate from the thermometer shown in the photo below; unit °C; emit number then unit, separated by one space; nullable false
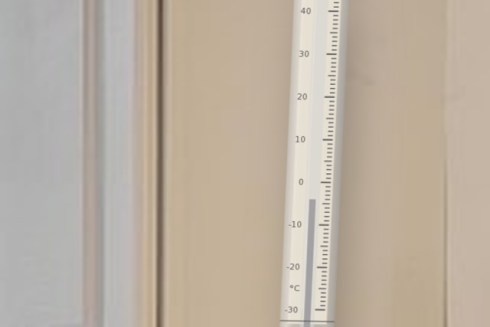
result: -4 °C
